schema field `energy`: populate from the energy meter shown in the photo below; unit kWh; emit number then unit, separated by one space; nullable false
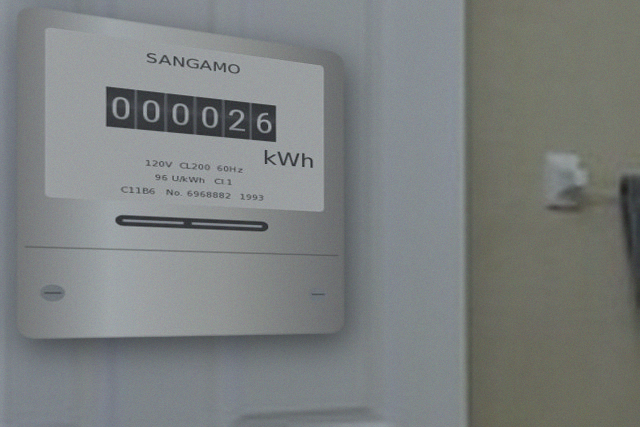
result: 26 kWh
